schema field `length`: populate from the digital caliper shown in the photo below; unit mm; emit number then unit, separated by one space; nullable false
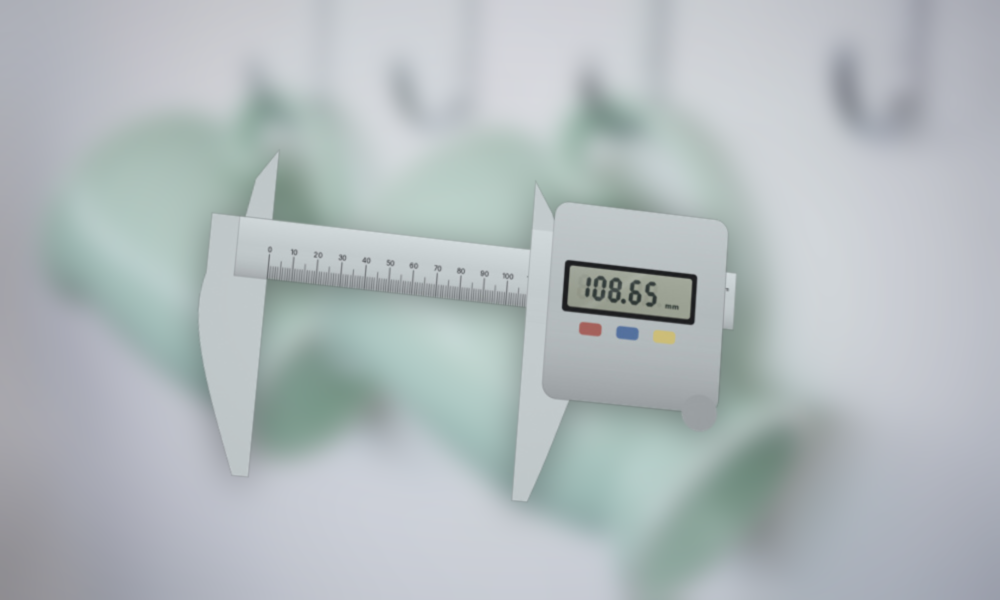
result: 108.65 mm
